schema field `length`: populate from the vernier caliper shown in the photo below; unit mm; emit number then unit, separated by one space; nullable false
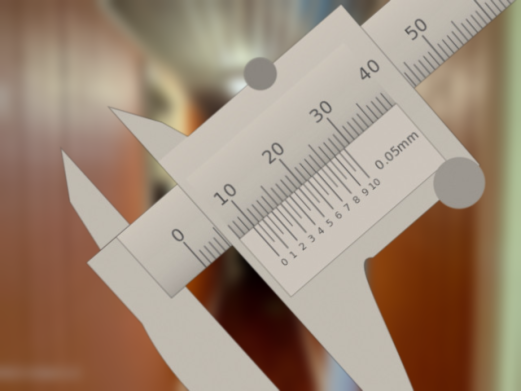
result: 9.8 mm
